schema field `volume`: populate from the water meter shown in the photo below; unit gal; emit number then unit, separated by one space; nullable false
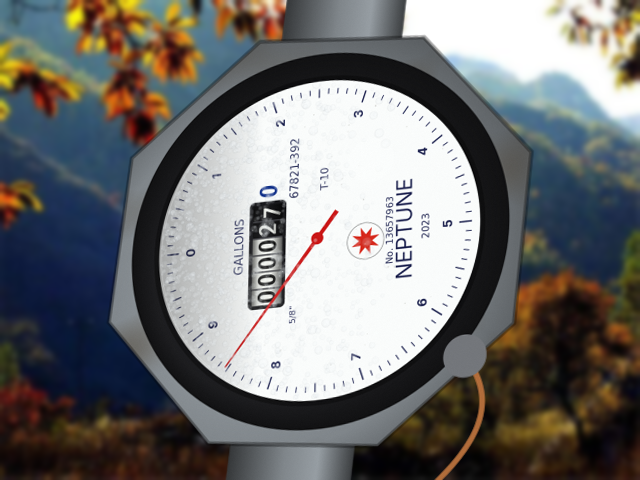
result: 268.5 gal
